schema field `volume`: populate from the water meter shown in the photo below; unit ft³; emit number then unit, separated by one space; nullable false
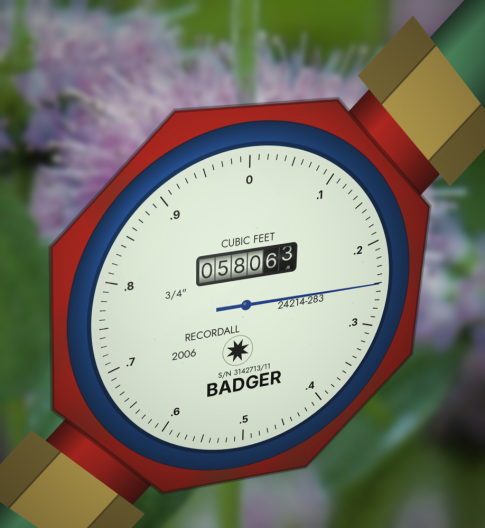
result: 58063.25 ft³
